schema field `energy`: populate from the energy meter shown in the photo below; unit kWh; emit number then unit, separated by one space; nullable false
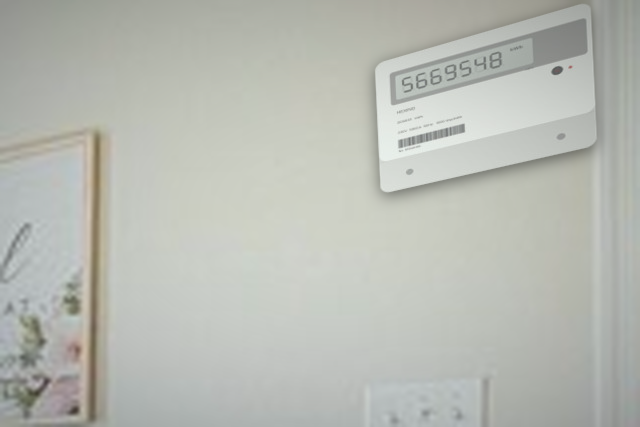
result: 5669548 kWh
